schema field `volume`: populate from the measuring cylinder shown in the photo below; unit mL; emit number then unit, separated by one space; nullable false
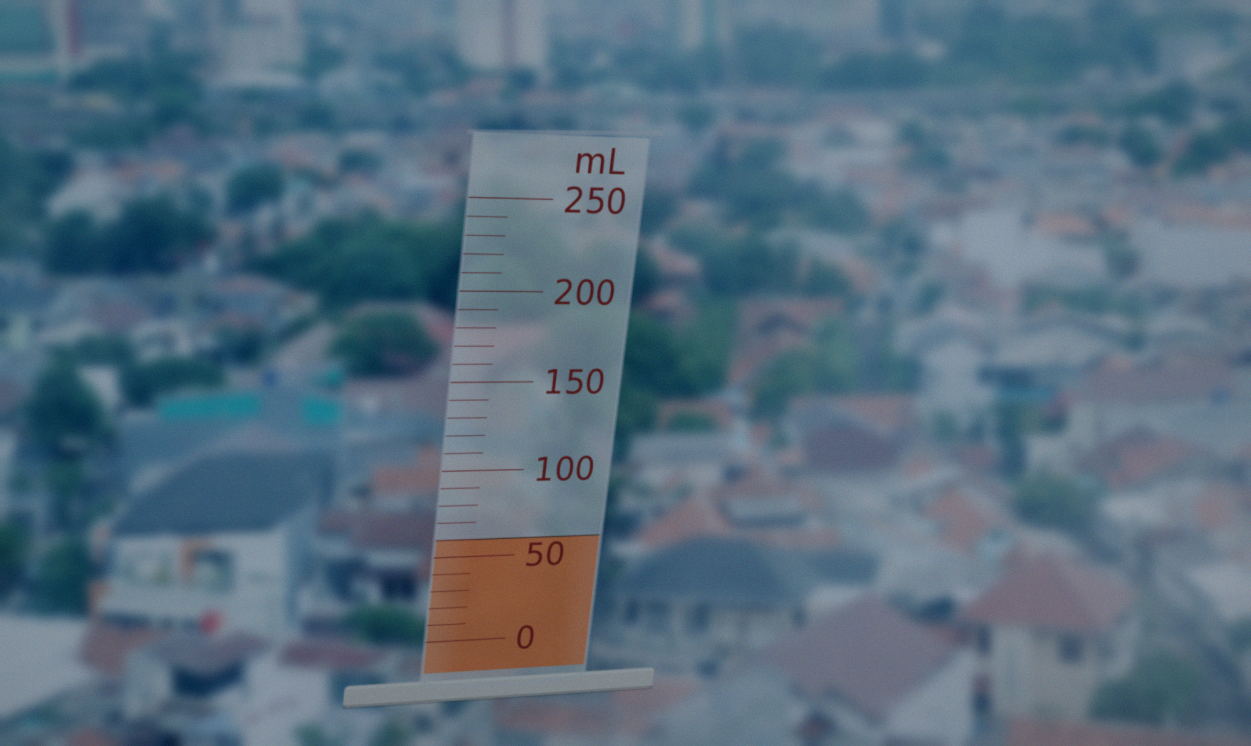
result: 60 mL
